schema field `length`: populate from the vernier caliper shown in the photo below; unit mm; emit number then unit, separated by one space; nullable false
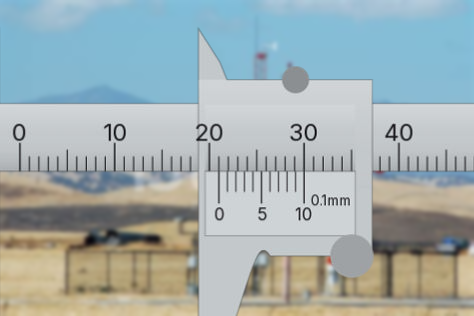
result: 21.0 mm
